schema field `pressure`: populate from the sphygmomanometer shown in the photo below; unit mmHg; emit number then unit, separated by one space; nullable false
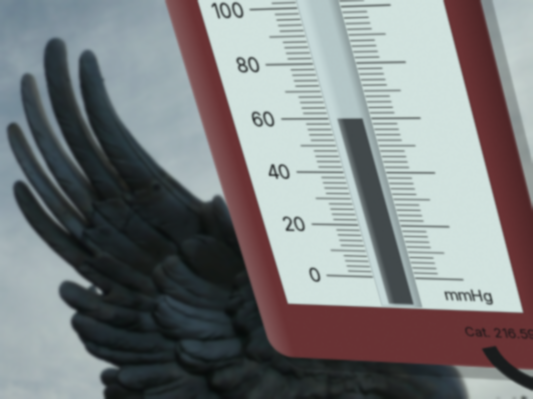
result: 60 mmHg
